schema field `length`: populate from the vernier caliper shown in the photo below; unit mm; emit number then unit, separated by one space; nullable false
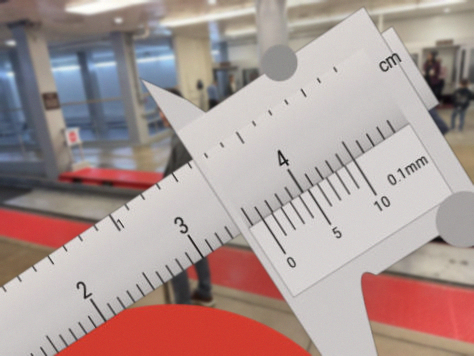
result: 36.0 mm
